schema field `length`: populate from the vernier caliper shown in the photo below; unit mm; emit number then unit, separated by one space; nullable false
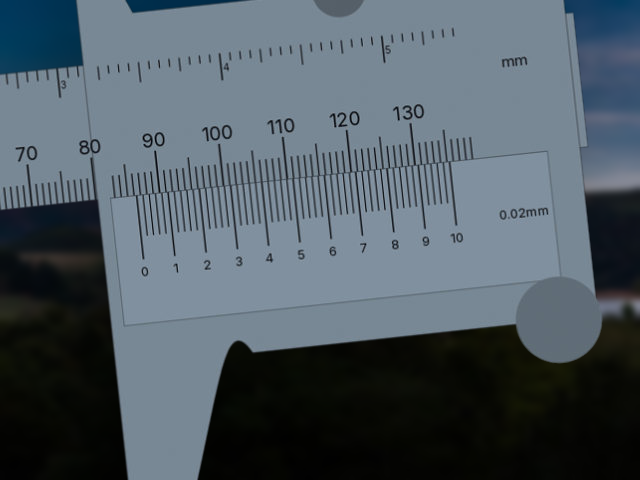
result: 86.4 mm
